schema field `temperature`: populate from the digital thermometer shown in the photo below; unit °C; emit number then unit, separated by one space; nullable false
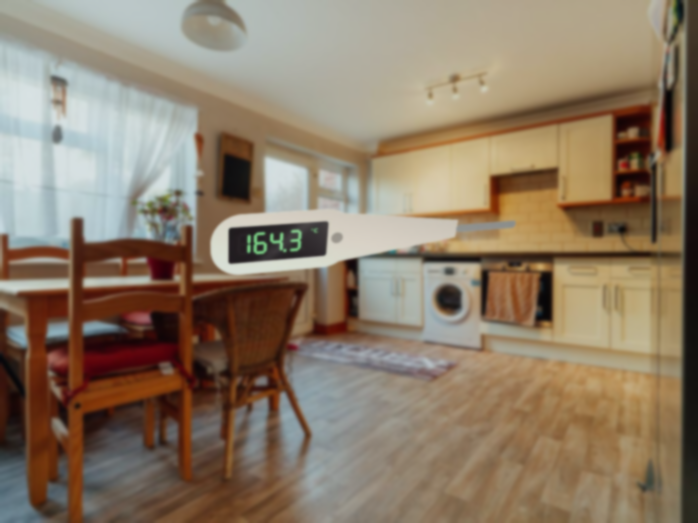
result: 164.3 °C
